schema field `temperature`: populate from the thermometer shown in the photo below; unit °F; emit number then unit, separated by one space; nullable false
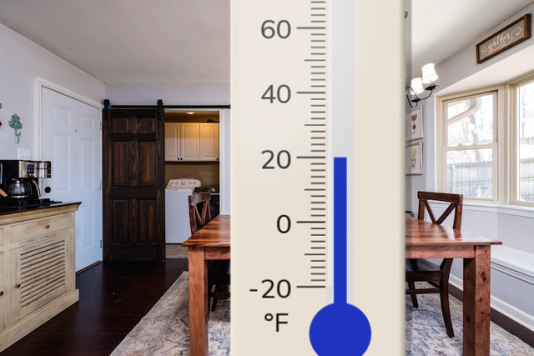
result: 20 °F
